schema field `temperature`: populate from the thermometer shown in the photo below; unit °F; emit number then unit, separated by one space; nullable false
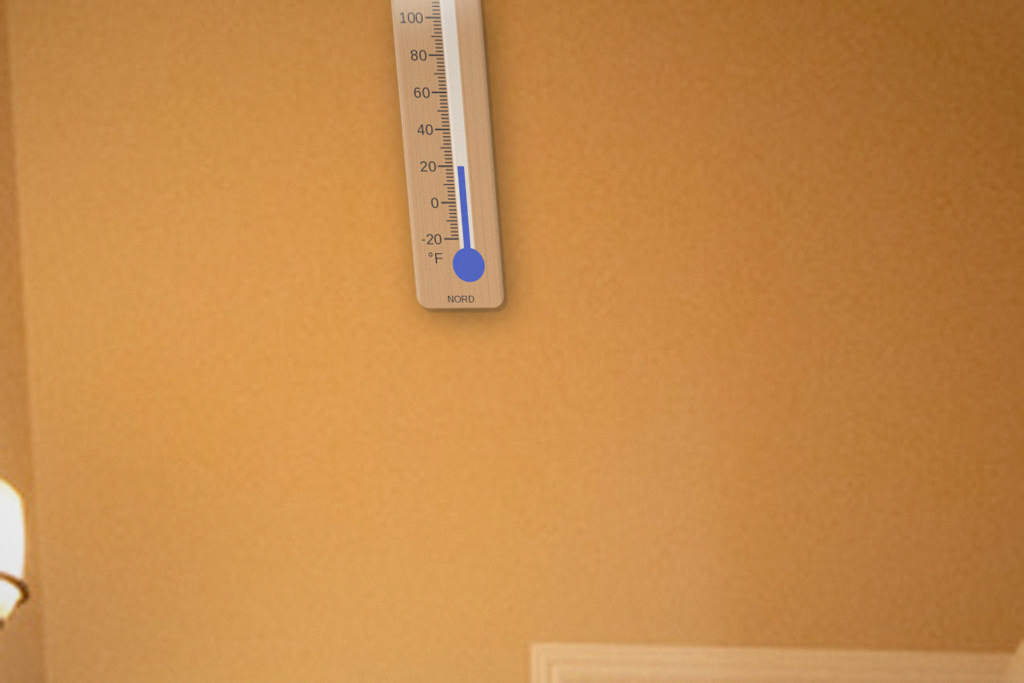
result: 20 °F
